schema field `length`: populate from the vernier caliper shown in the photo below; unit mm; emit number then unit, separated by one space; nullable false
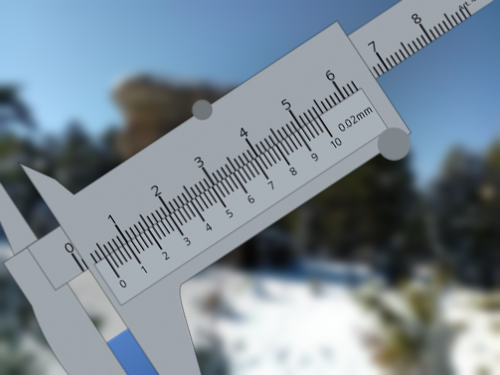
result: 5.0 mm
